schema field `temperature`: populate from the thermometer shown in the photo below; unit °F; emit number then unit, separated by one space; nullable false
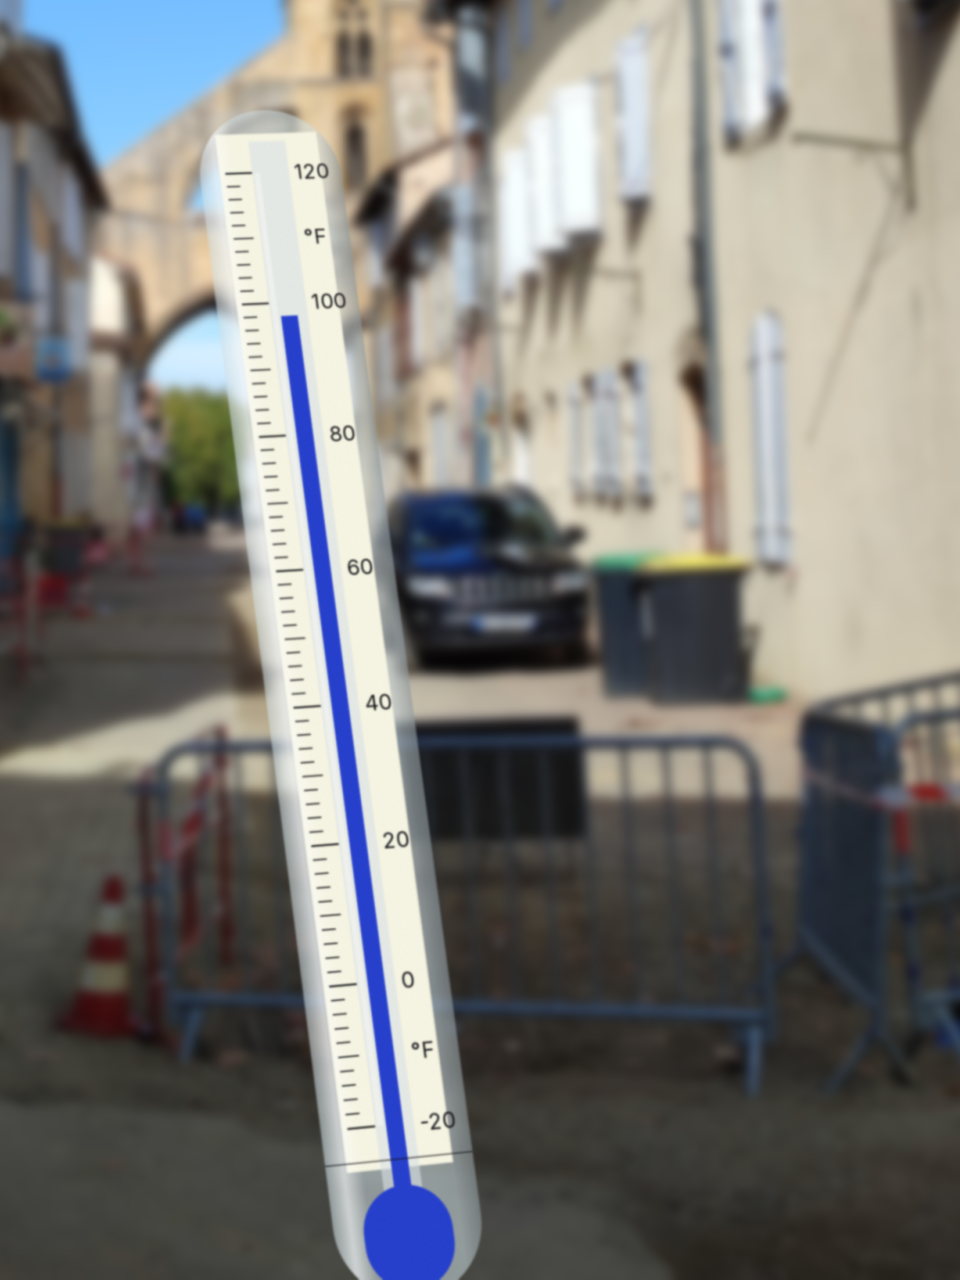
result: 98 °F
